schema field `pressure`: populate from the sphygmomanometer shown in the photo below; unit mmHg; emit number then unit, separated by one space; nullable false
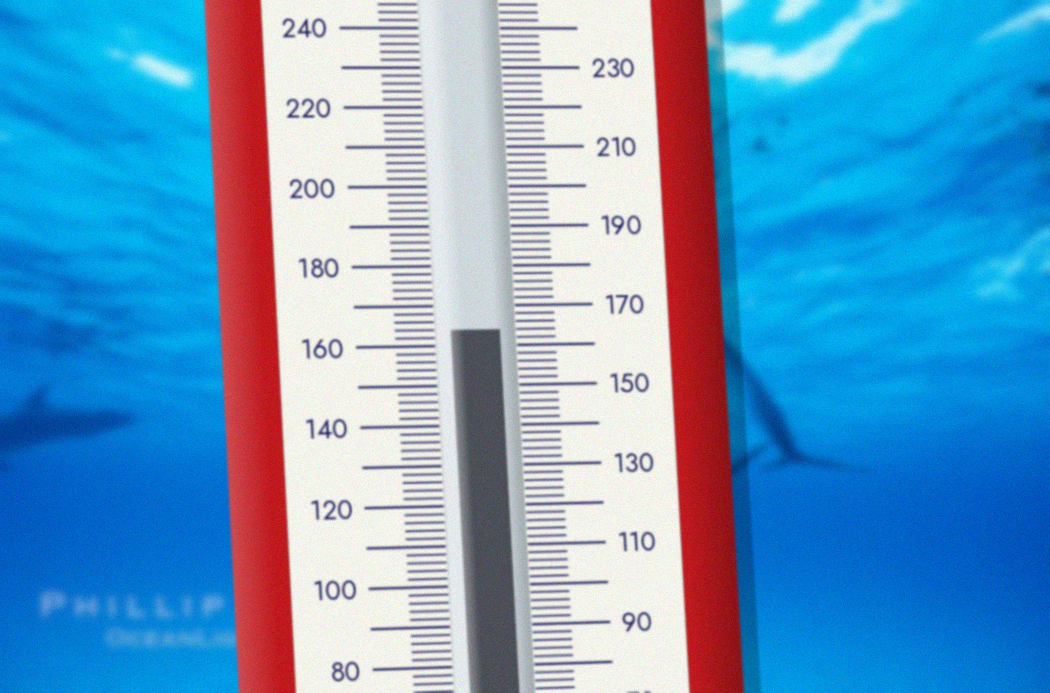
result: 164 mmHg
